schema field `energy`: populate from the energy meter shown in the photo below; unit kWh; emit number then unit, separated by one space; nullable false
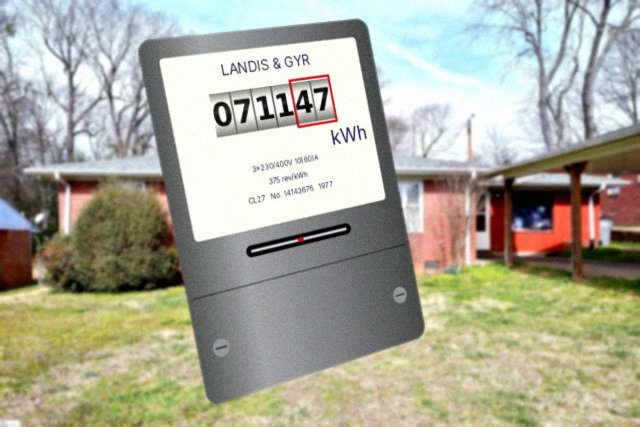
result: 711.47 kWh
